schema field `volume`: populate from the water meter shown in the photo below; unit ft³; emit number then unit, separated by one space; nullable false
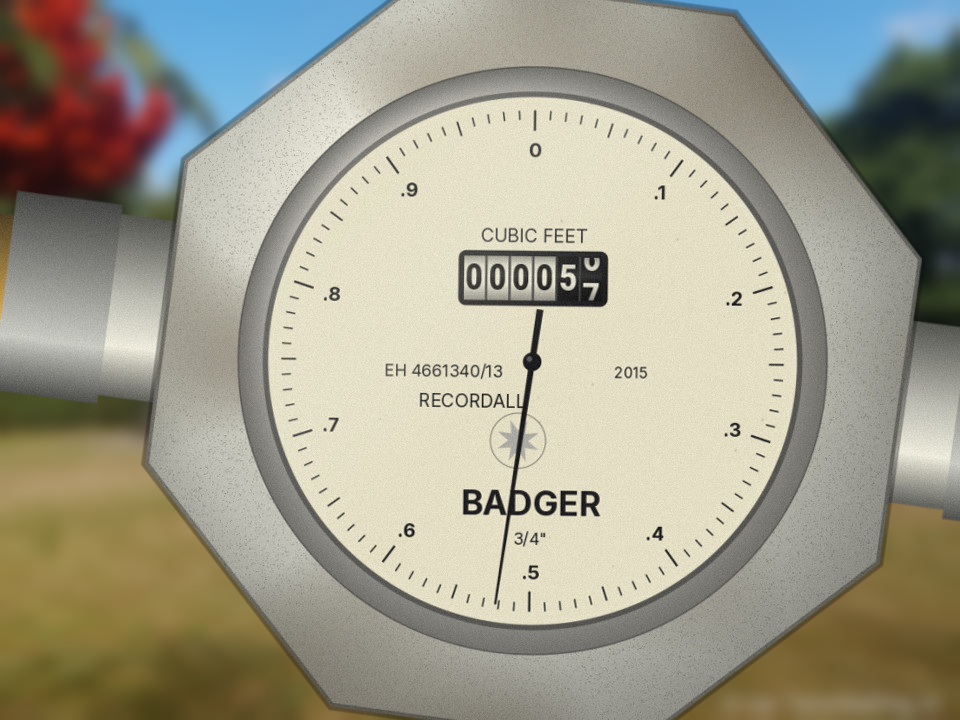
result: 56.52 ft³
